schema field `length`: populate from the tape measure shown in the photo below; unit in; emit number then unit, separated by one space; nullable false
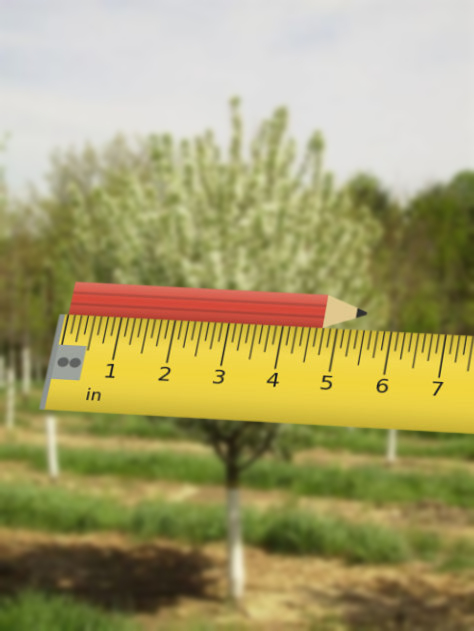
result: 5.5 in
